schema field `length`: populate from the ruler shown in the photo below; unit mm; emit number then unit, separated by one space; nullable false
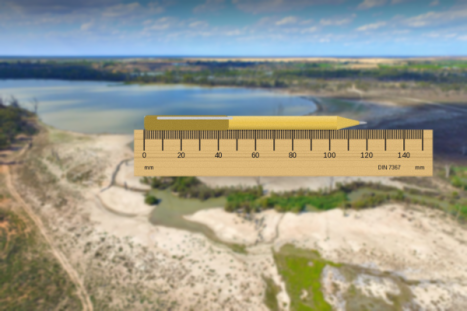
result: 120 mm
